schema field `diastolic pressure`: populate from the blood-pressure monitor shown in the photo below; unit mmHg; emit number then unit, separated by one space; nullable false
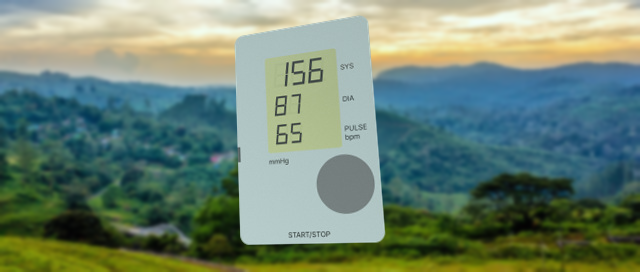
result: 87 mmHg
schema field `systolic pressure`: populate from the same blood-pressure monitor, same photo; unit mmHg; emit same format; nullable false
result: 156 mmHg
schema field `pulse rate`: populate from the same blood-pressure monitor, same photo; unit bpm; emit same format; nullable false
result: 65 bpm
